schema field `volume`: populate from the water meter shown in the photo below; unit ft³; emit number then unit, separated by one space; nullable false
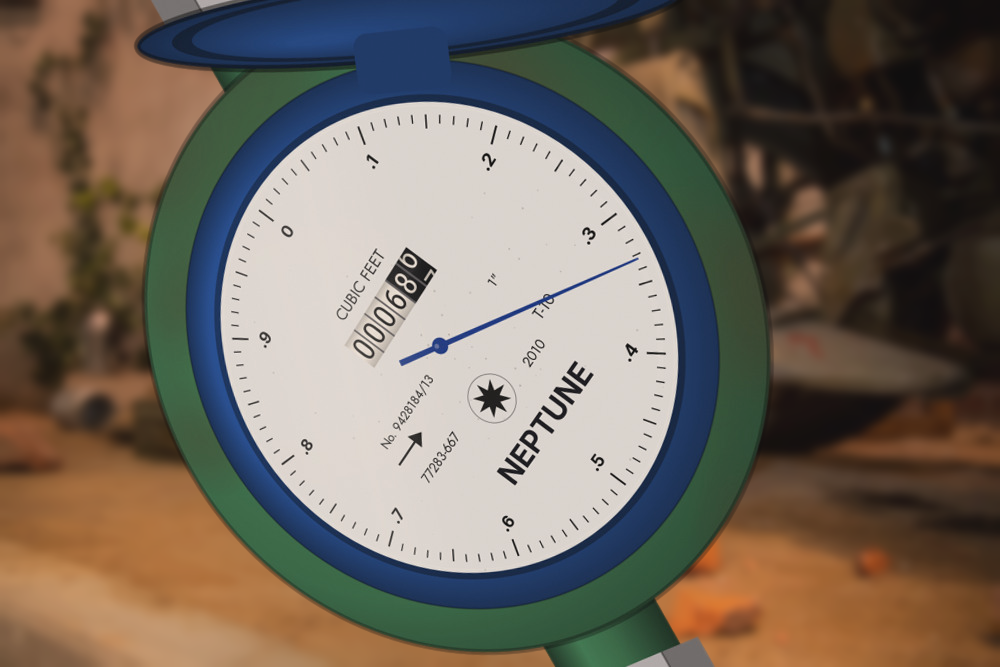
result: 686.33 ft³
